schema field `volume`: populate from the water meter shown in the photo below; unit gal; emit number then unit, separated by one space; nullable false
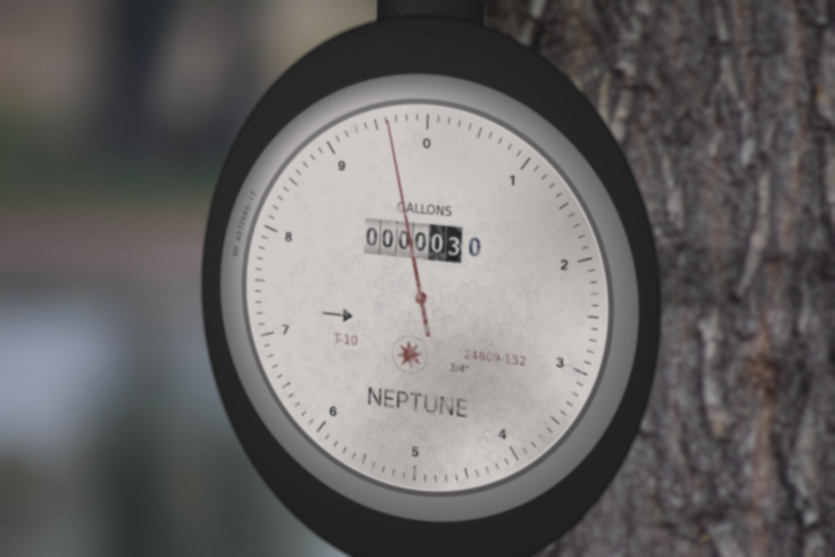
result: 29.6 gal
